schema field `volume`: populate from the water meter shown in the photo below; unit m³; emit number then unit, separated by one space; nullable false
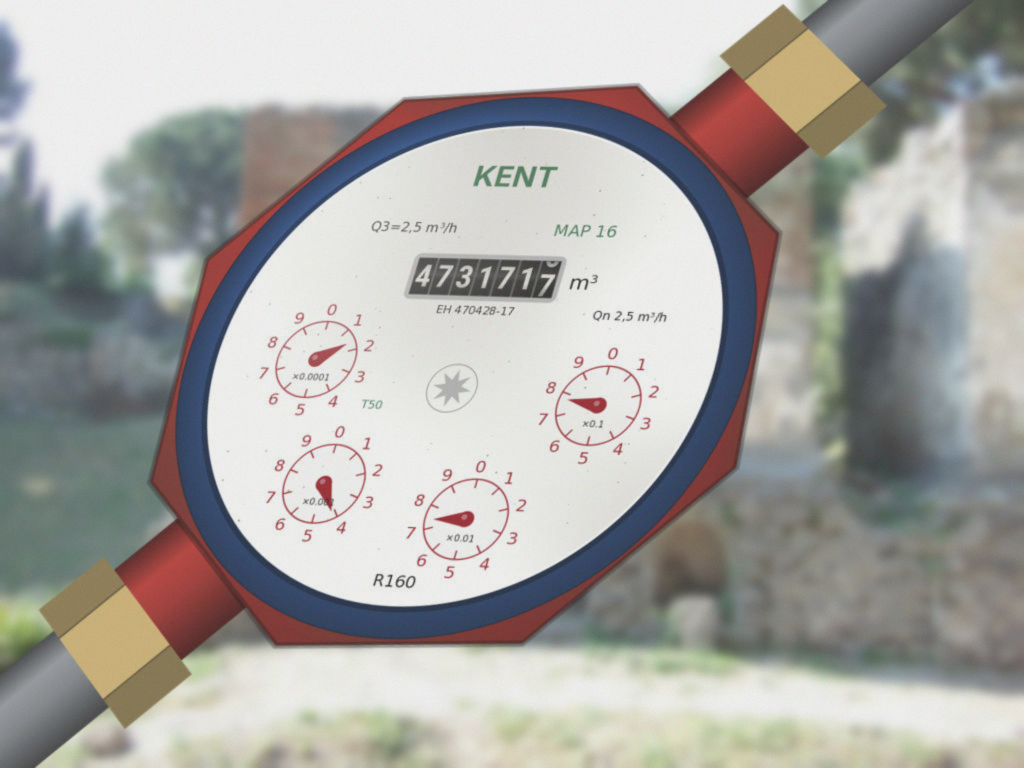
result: 4731716.7741 m³
